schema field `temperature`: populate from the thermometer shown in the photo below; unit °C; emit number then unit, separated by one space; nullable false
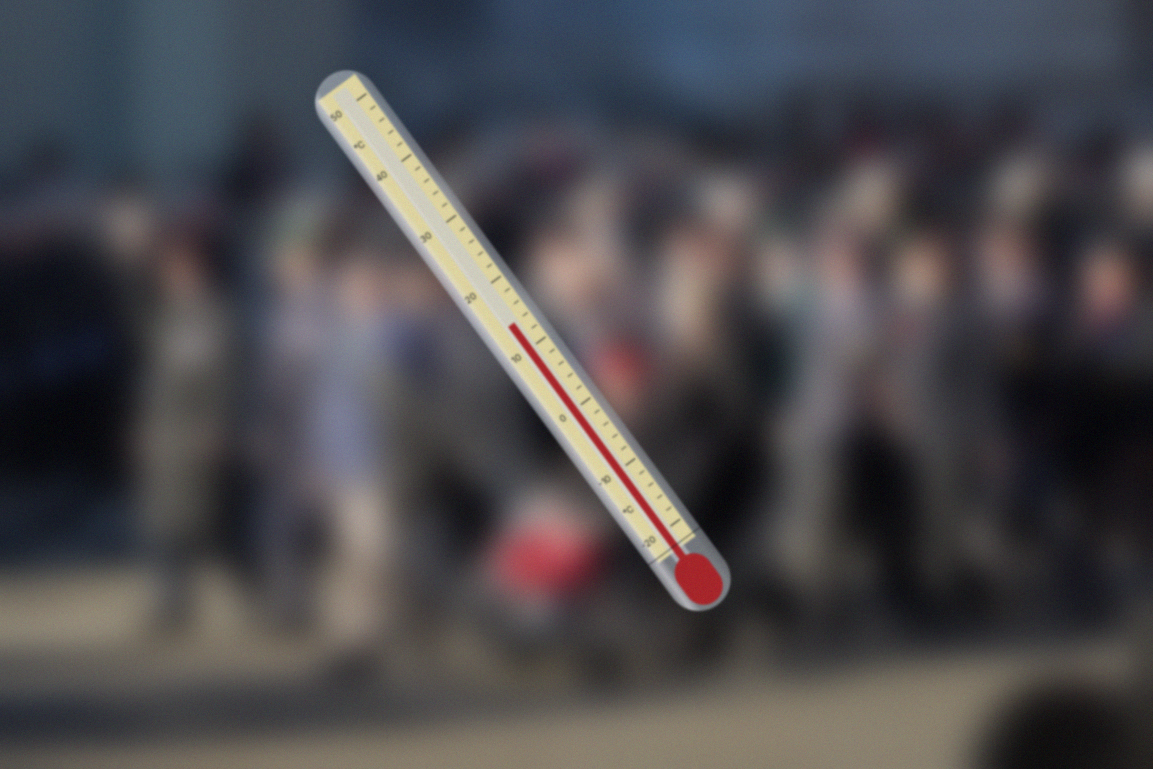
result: 14 °C
